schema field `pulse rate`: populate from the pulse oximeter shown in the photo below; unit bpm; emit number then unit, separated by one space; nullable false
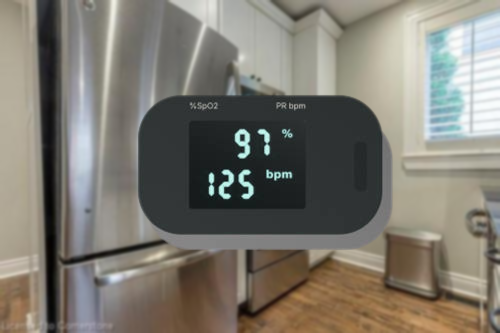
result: 125 bpm
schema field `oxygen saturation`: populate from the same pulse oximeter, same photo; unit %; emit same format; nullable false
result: 97 %
